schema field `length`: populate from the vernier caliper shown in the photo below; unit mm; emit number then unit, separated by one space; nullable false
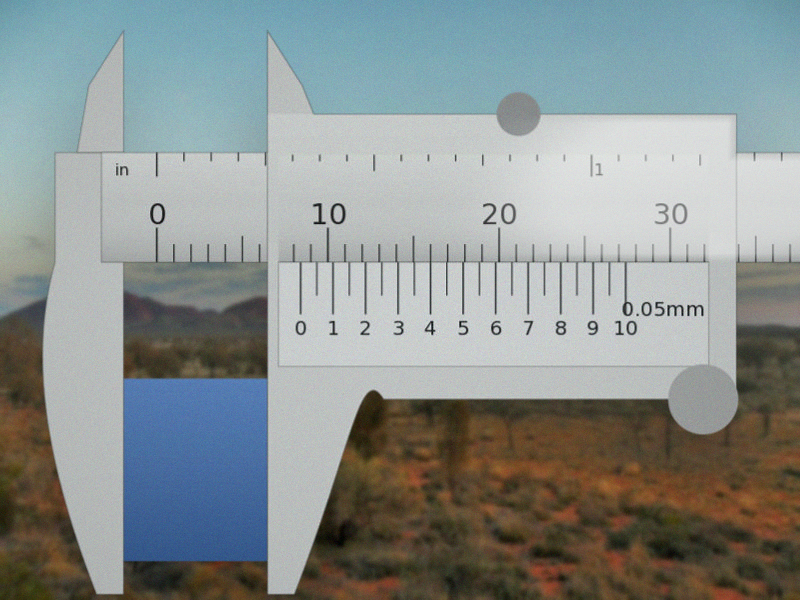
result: 8.4 mm
